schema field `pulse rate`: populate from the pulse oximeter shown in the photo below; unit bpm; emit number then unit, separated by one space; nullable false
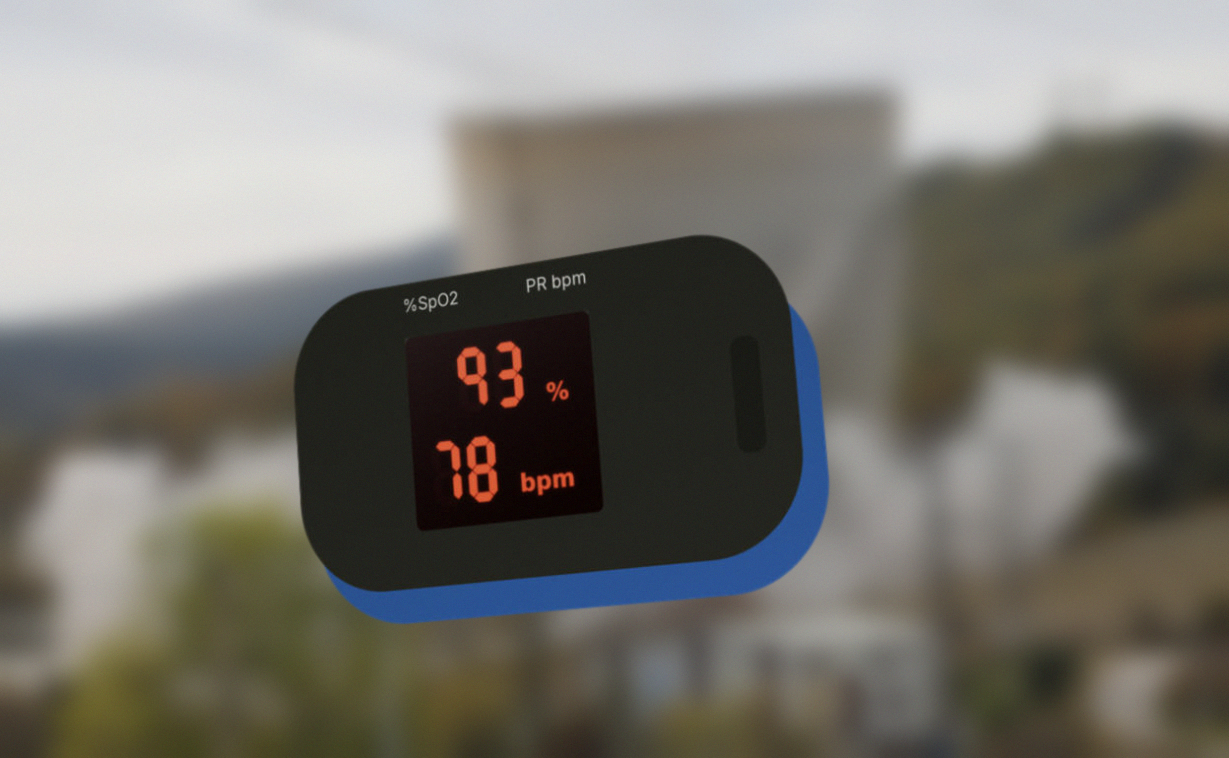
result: 78 bpm
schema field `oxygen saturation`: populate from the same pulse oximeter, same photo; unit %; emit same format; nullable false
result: 93 %
